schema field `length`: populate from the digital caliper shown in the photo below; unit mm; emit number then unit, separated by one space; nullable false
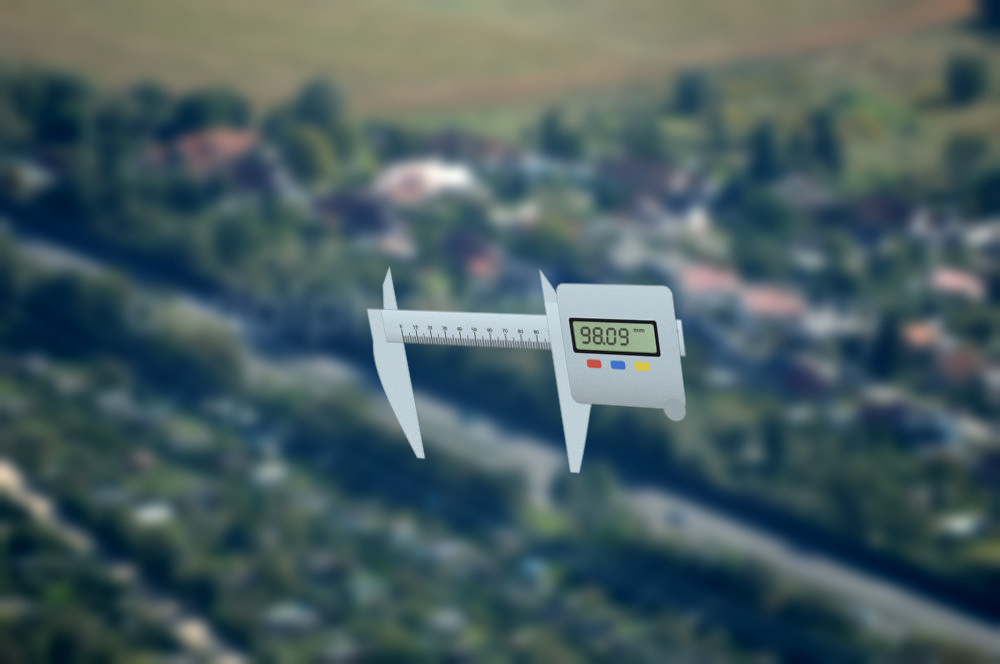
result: 98.09 mm
